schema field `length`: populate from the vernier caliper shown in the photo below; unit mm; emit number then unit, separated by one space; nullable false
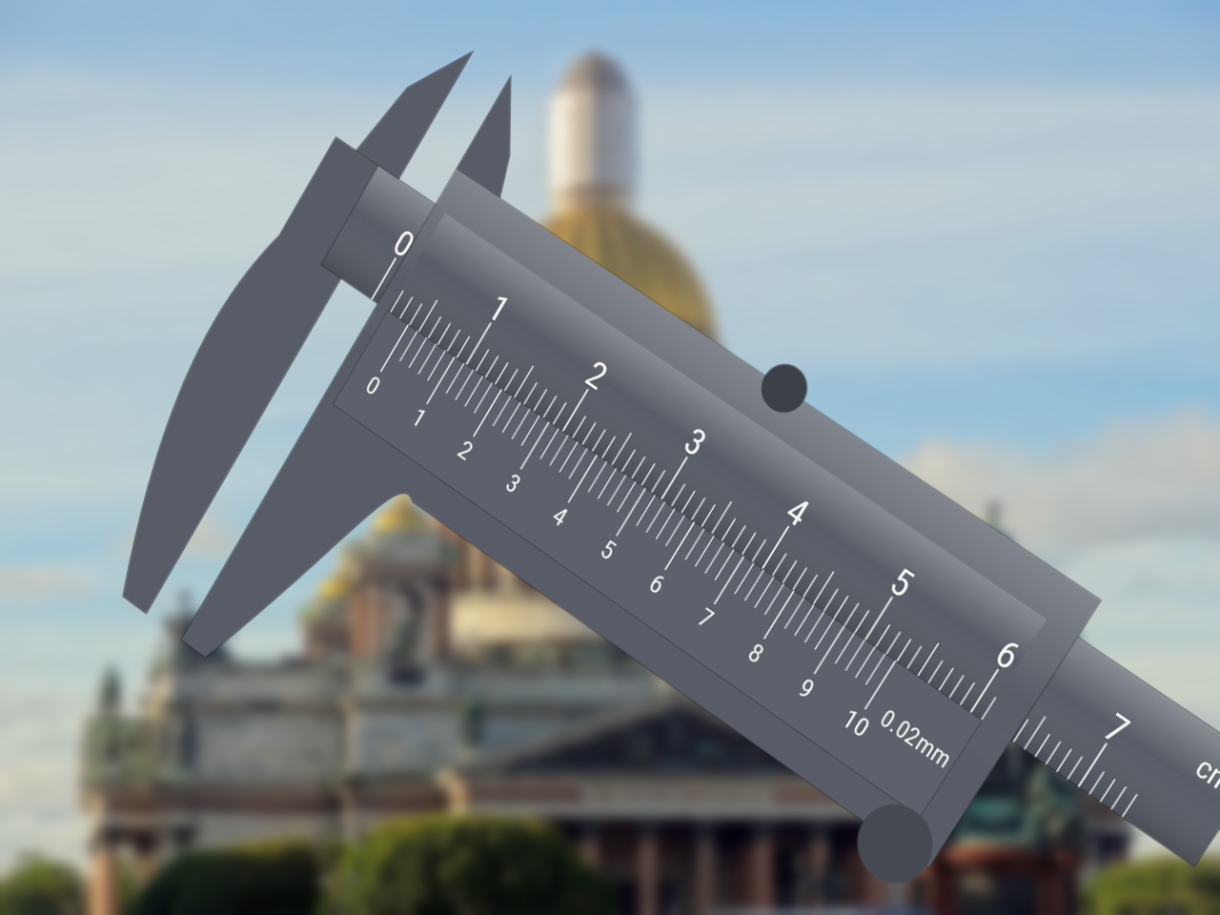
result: 3.9 mm
